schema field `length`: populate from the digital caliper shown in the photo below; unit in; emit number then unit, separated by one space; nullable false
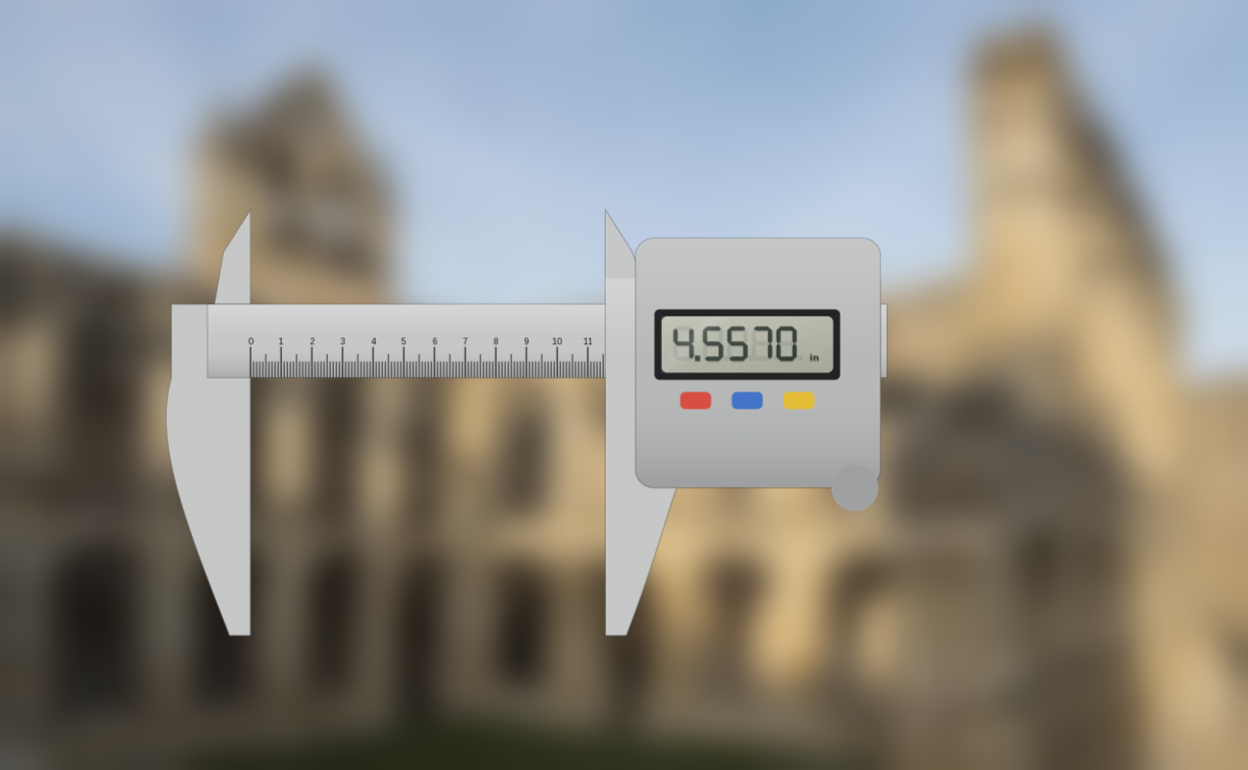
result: 4.5570 in
